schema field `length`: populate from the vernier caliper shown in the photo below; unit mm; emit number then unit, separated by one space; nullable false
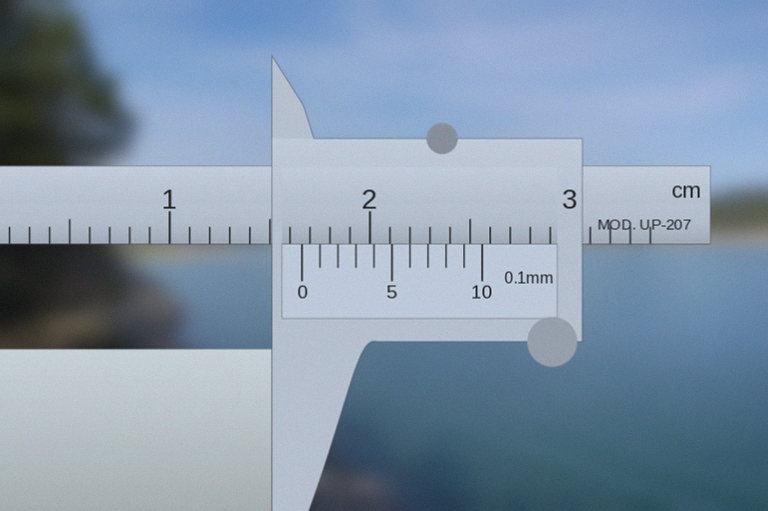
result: 16.6 mm
